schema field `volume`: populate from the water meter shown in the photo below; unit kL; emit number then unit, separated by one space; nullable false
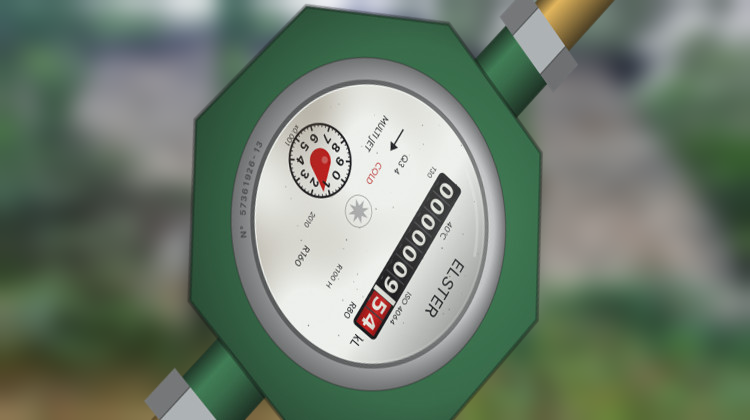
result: 9.541 kL
